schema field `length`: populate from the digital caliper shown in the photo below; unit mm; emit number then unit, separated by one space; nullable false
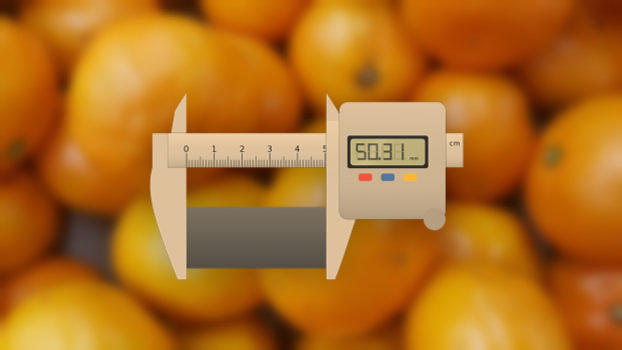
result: 50.31 mm
